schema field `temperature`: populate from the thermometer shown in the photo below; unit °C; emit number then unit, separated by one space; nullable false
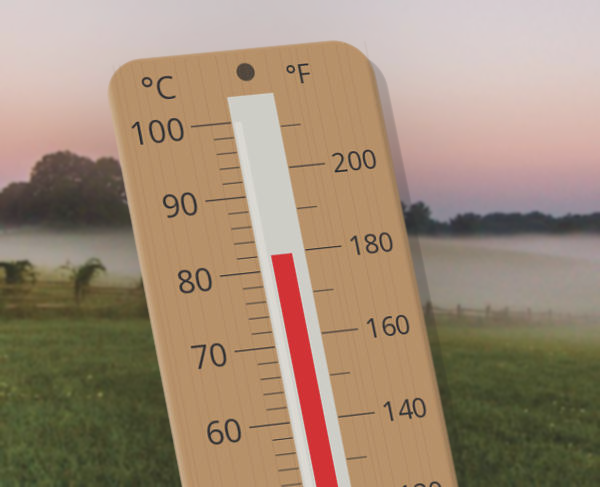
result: 82 °C
